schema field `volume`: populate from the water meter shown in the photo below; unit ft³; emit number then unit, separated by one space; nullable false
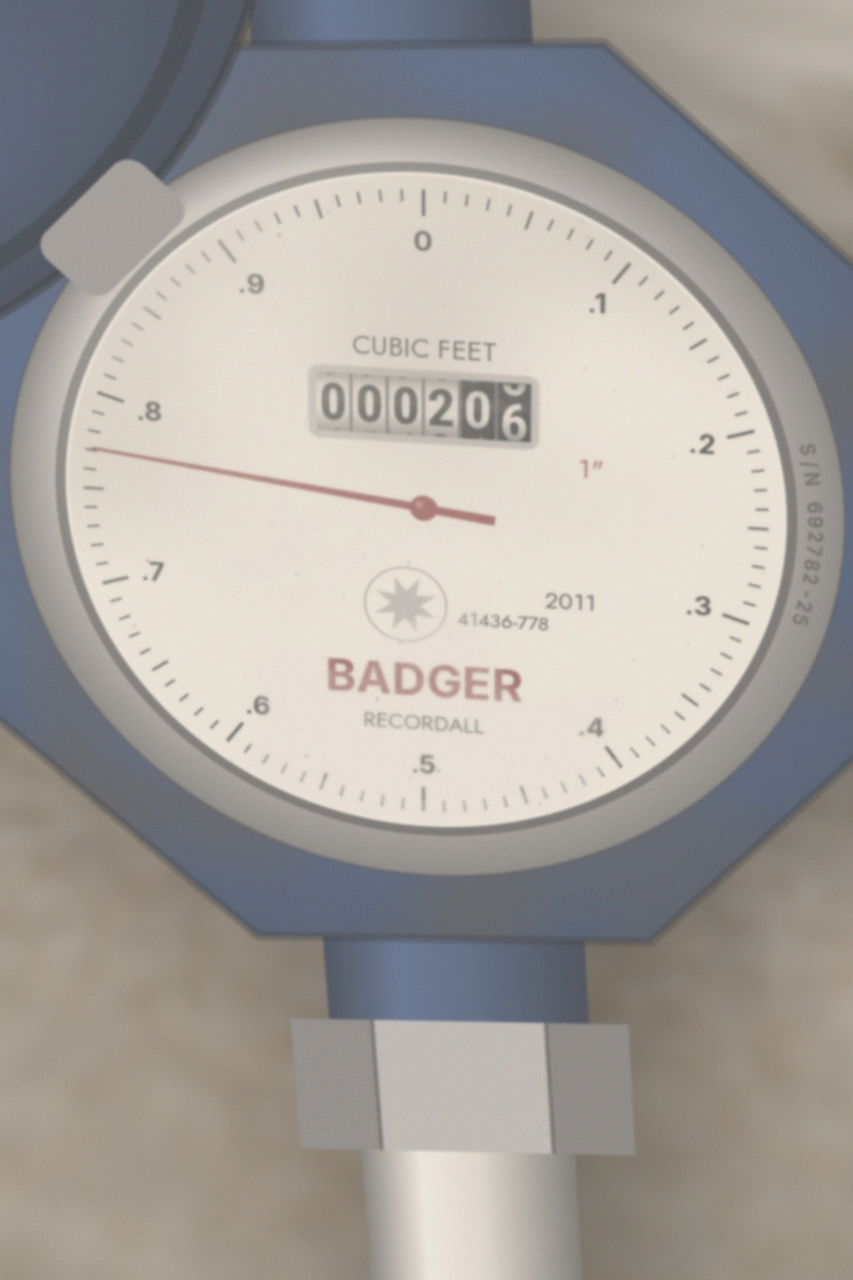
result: 205.77 ft³
